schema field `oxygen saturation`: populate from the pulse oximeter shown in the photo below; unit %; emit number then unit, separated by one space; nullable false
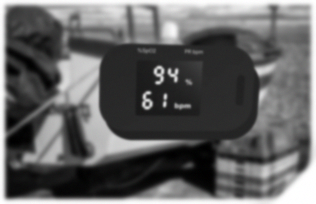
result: 94 %
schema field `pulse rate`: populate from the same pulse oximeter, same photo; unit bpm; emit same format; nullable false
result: 61 bpm
